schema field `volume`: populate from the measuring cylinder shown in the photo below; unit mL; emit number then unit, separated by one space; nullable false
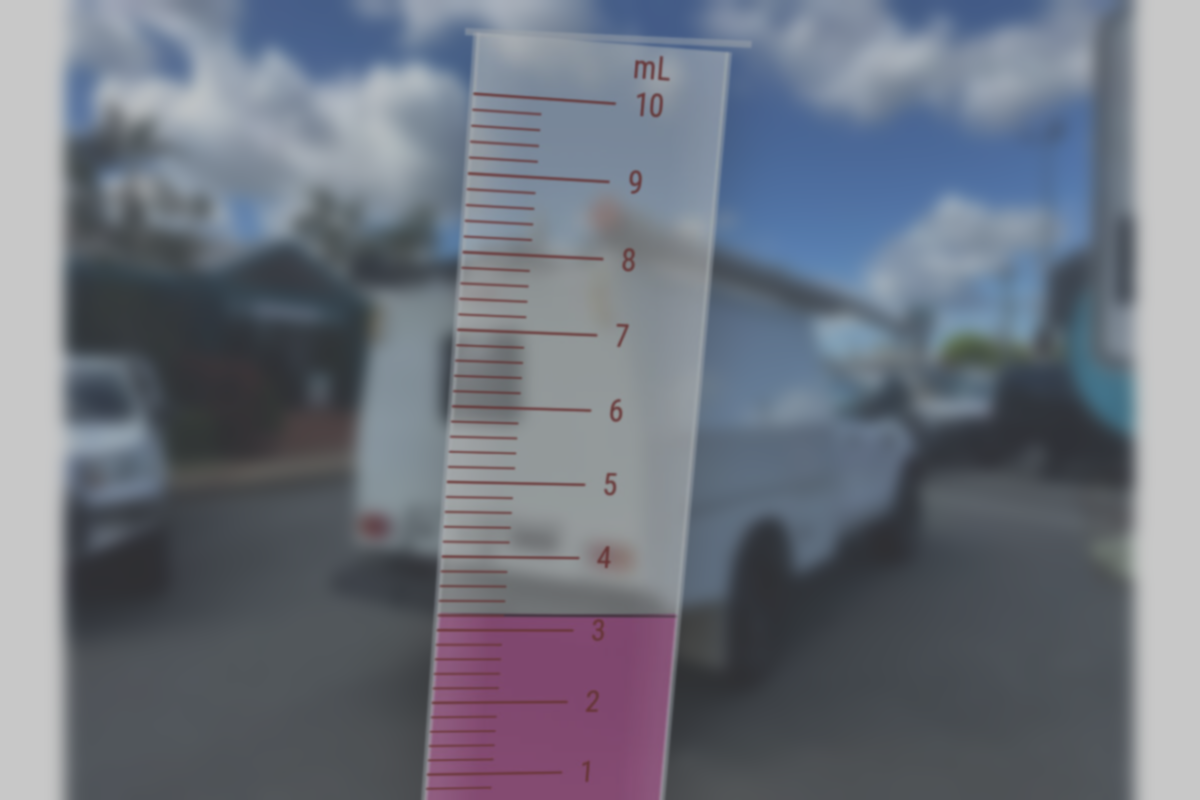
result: 3.2 mL
